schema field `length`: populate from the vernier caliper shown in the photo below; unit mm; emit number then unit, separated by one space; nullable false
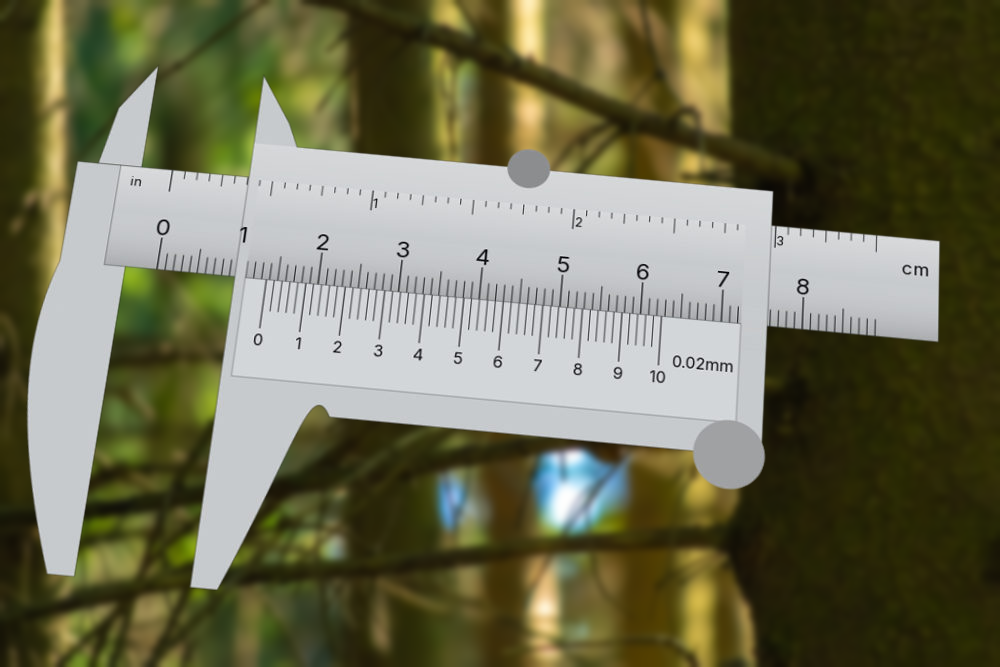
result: 13.6 mm
